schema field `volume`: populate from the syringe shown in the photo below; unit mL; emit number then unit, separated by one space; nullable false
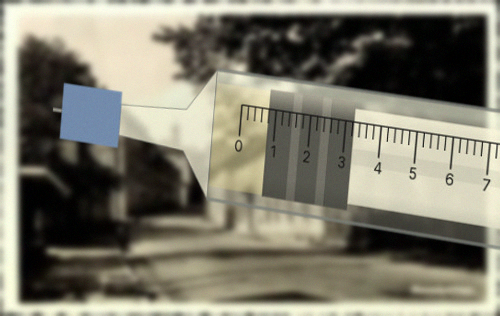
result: 0.8 mL
